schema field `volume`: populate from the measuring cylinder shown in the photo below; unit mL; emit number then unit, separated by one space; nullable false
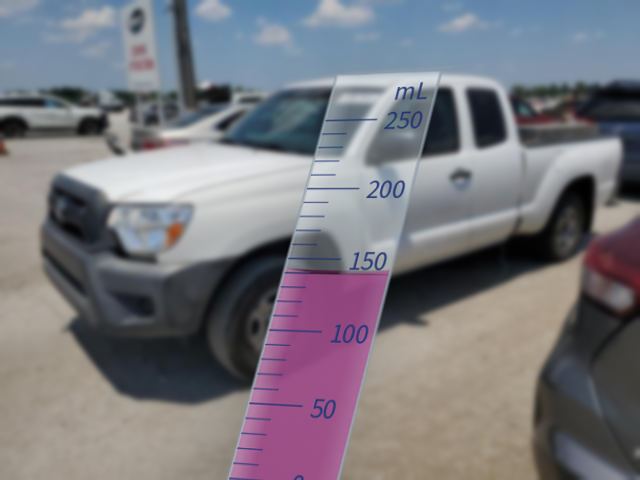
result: 140 mL
